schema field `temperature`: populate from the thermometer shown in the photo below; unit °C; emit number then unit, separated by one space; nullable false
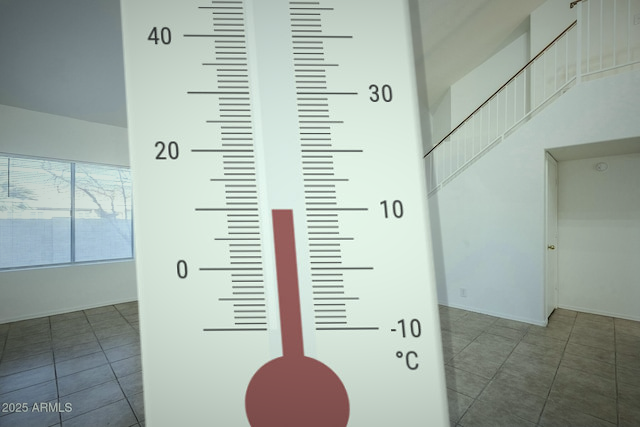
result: 10 °C
